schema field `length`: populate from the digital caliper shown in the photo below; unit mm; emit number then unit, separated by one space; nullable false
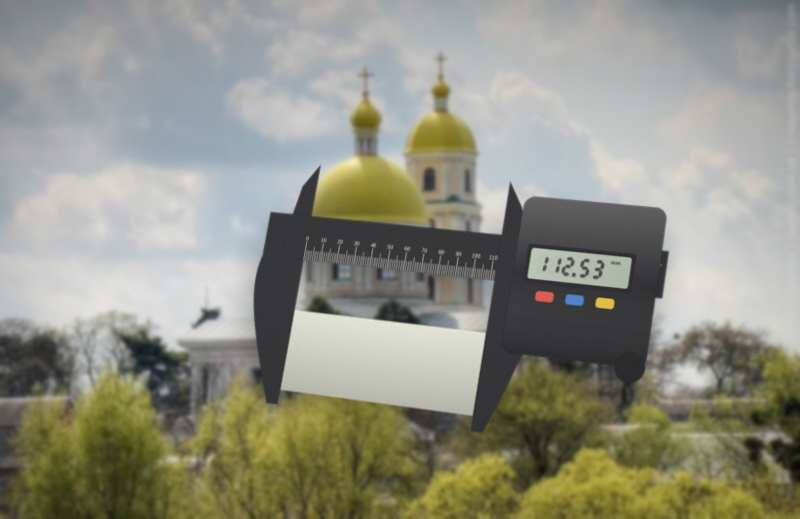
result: 112.53 mm
